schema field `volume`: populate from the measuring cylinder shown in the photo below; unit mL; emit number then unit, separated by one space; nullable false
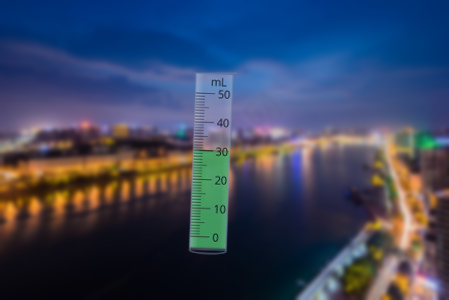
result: 30 mL
